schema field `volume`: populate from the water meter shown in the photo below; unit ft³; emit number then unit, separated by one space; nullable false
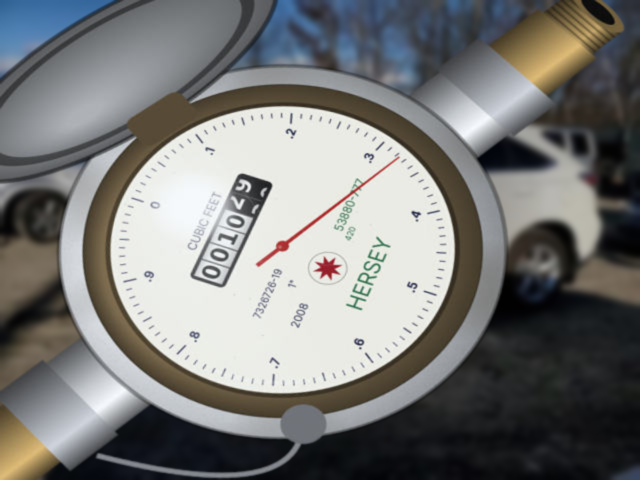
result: 1029.32 ft³
